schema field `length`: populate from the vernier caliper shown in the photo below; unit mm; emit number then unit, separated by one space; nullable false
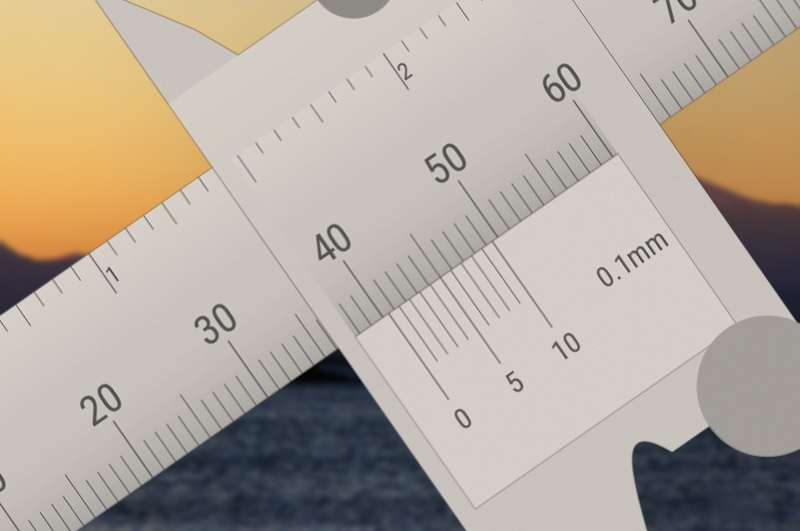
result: 40.5 mm
